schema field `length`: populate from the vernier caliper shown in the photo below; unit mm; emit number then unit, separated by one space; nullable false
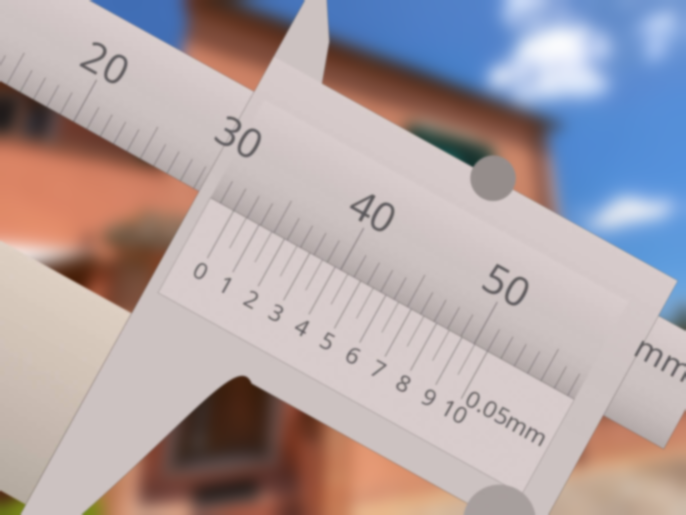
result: 32.0 mm
